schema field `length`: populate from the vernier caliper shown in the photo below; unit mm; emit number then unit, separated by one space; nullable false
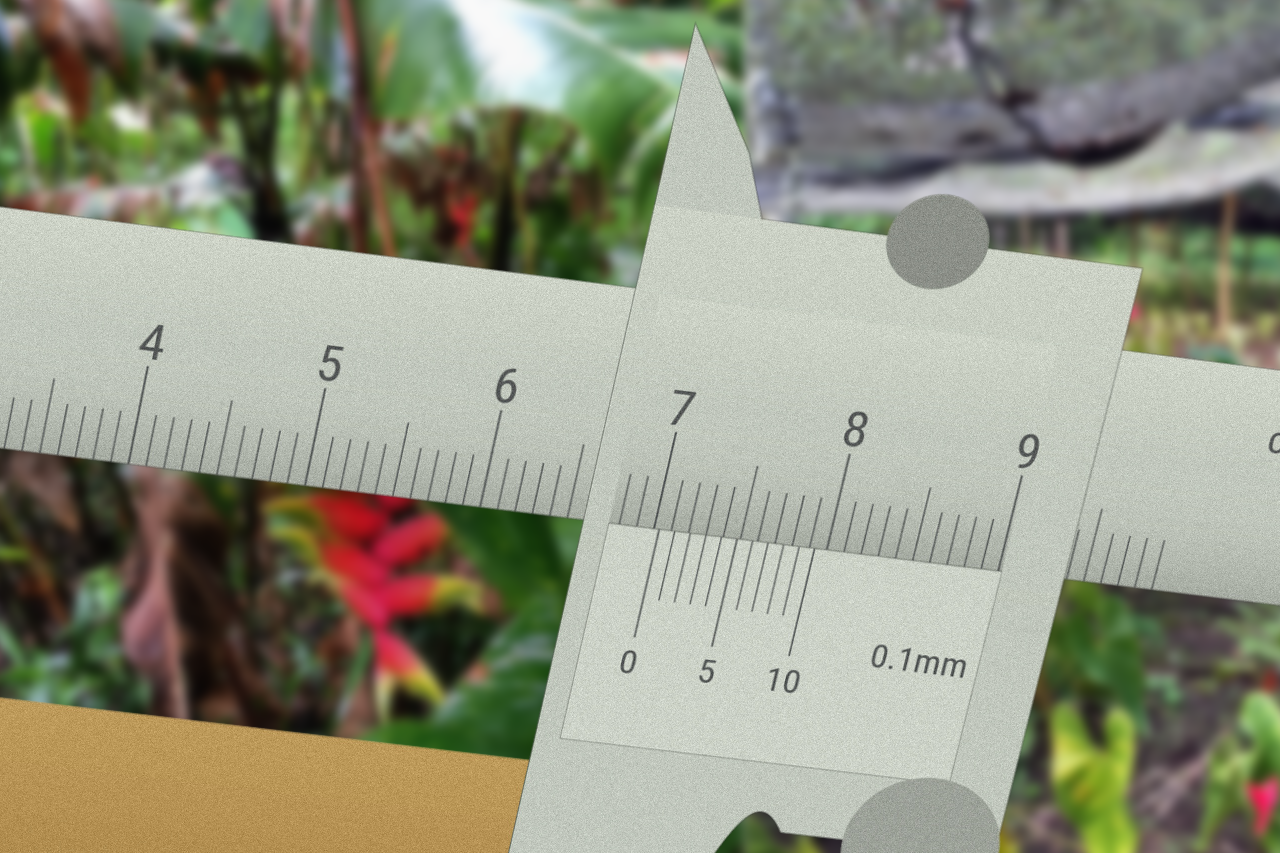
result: 70.3 mm
